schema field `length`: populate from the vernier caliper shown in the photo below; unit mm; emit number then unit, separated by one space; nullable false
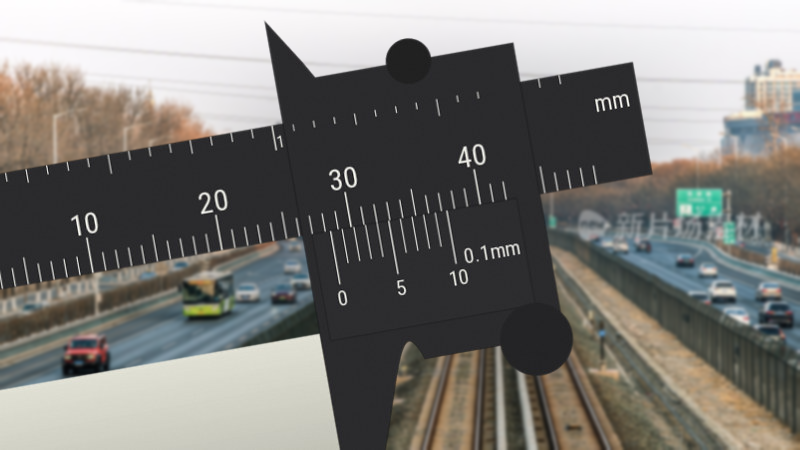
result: 28.4 mm
